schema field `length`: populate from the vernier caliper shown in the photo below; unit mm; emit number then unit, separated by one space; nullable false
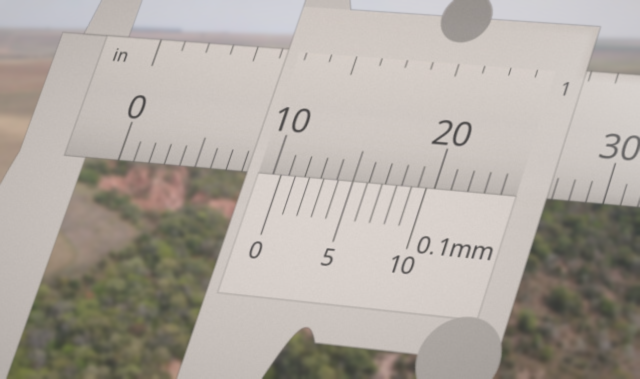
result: 10.5 mm
